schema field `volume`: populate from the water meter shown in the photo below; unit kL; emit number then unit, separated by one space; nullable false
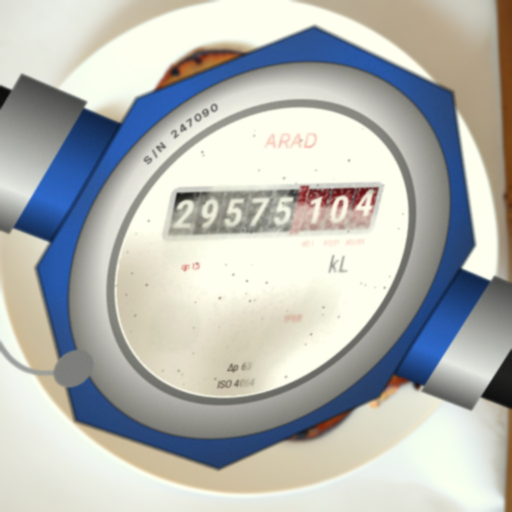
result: 29575.104 kL
